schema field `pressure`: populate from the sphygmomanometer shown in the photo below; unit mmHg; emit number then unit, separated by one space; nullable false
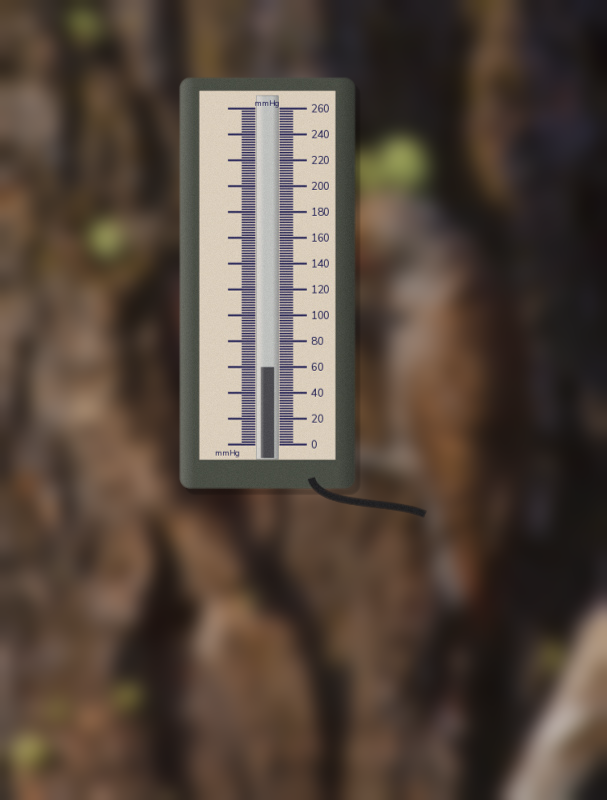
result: 60 mmHg
